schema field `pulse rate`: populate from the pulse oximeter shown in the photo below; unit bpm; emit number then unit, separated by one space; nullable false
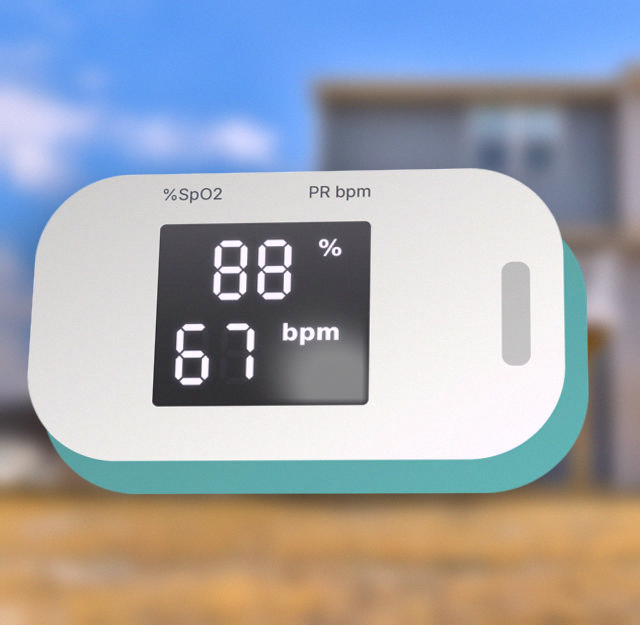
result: 67 bpm
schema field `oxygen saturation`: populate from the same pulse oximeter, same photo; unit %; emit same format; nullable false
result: 88 %
